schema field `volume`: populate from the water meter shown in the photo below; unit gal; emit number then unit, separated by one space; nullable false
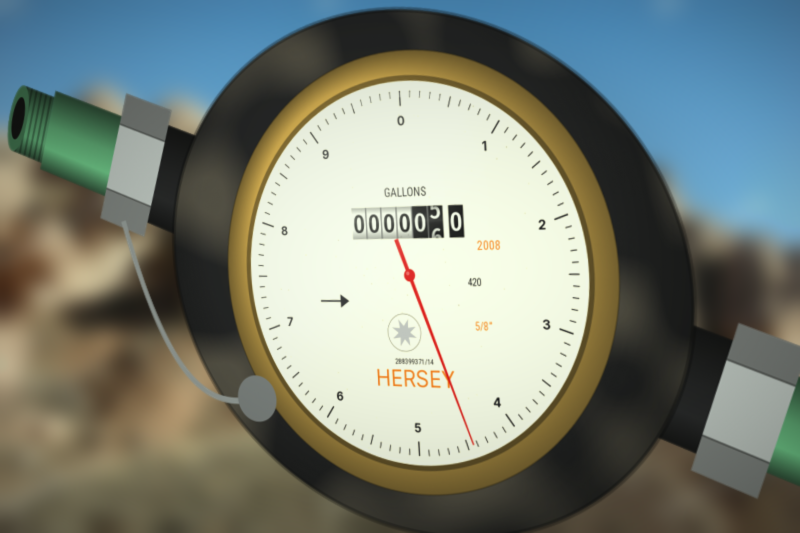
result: 54.4 gal
